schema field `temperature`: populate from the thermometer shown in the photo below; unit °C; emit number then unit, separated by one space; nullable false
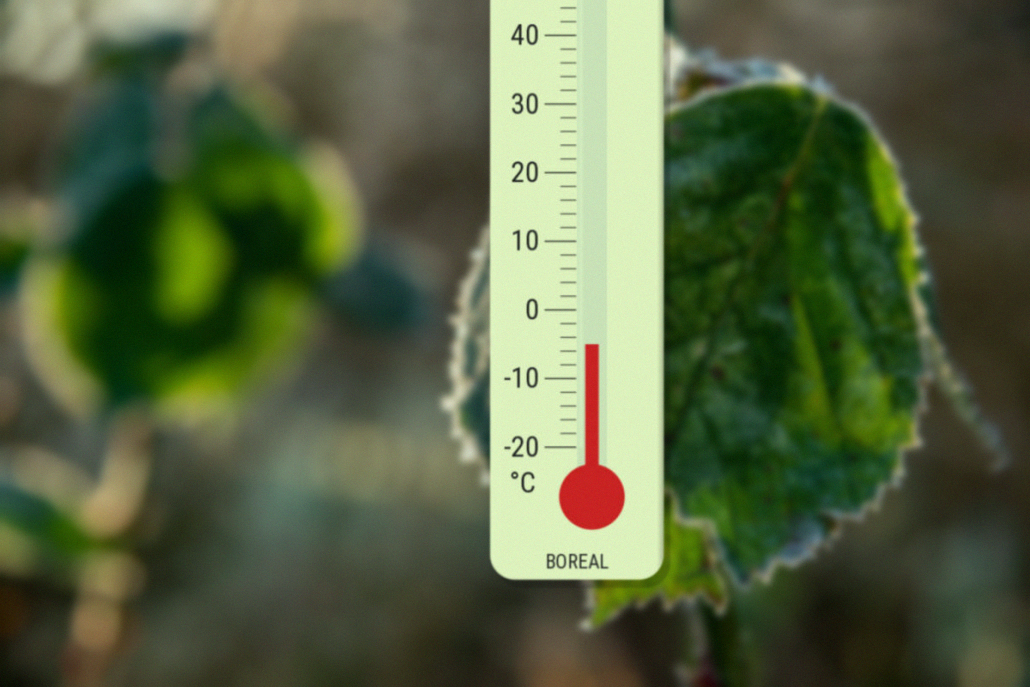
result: -5 °C
